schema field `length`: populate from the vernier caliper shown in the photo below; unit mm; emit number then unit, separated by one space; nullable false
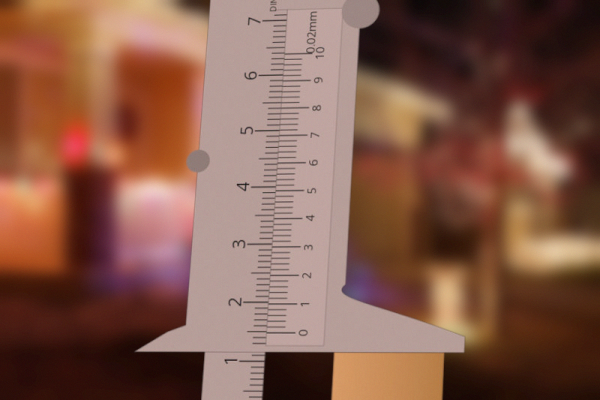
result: 14.8 mm
